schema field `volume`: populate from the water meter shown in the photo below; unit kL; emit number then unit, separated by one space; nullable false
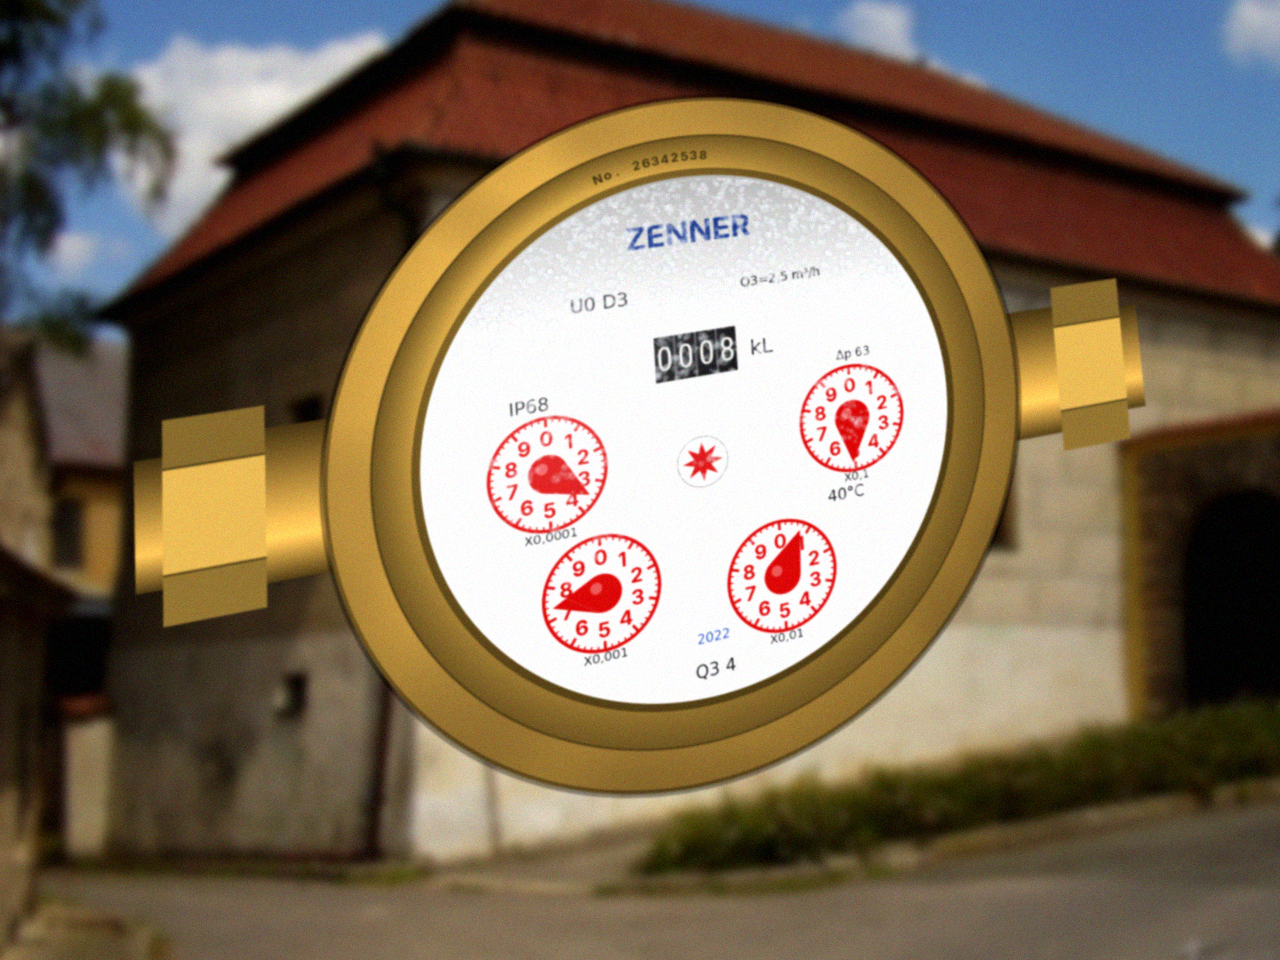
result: 8.5073 kL
